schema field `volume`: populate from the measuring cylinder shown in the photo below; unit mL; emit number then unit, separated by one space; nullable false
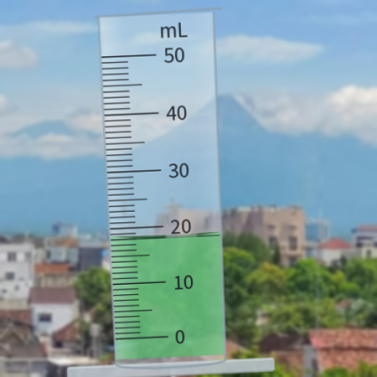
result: 18 mL
